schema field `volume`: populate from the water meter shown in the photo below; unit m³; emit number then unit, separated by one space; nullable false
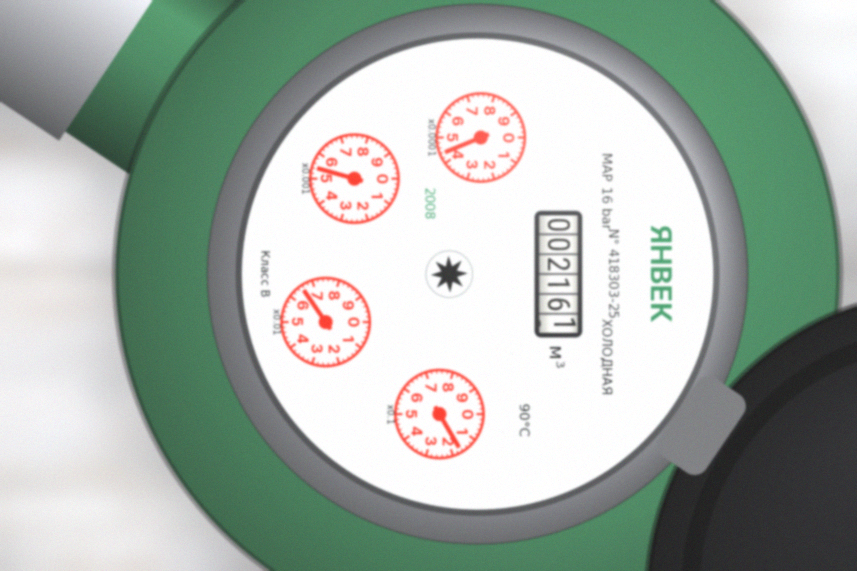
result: 2161.1654 m³
